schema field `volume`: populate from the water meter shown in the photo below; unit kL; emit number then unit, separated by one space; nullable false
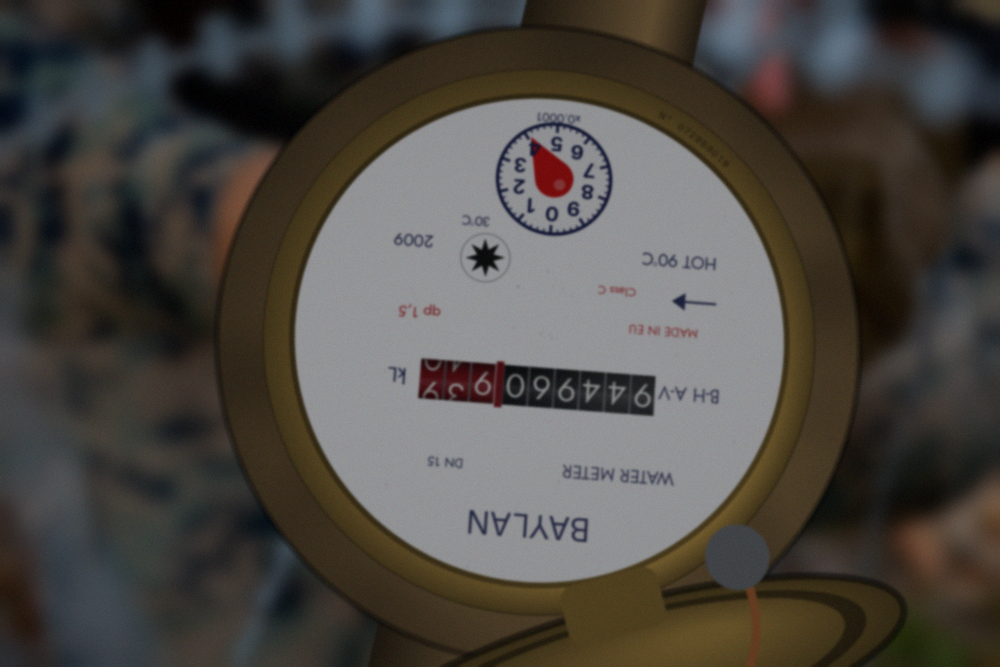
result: 944960.9394 kL
